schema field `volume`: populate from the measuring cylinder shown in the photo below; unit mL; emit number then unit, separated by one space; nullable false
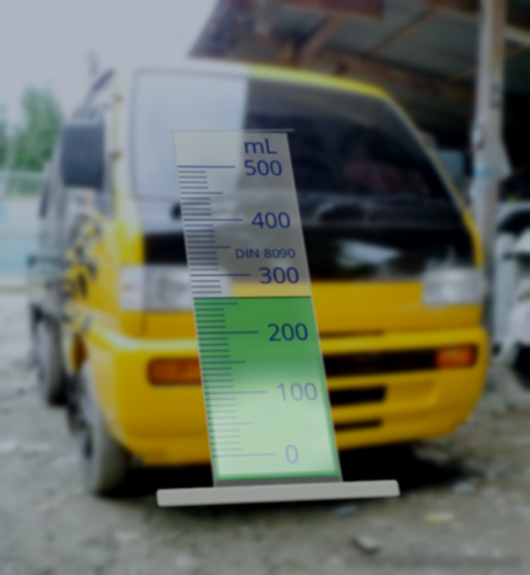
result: 260 mL
